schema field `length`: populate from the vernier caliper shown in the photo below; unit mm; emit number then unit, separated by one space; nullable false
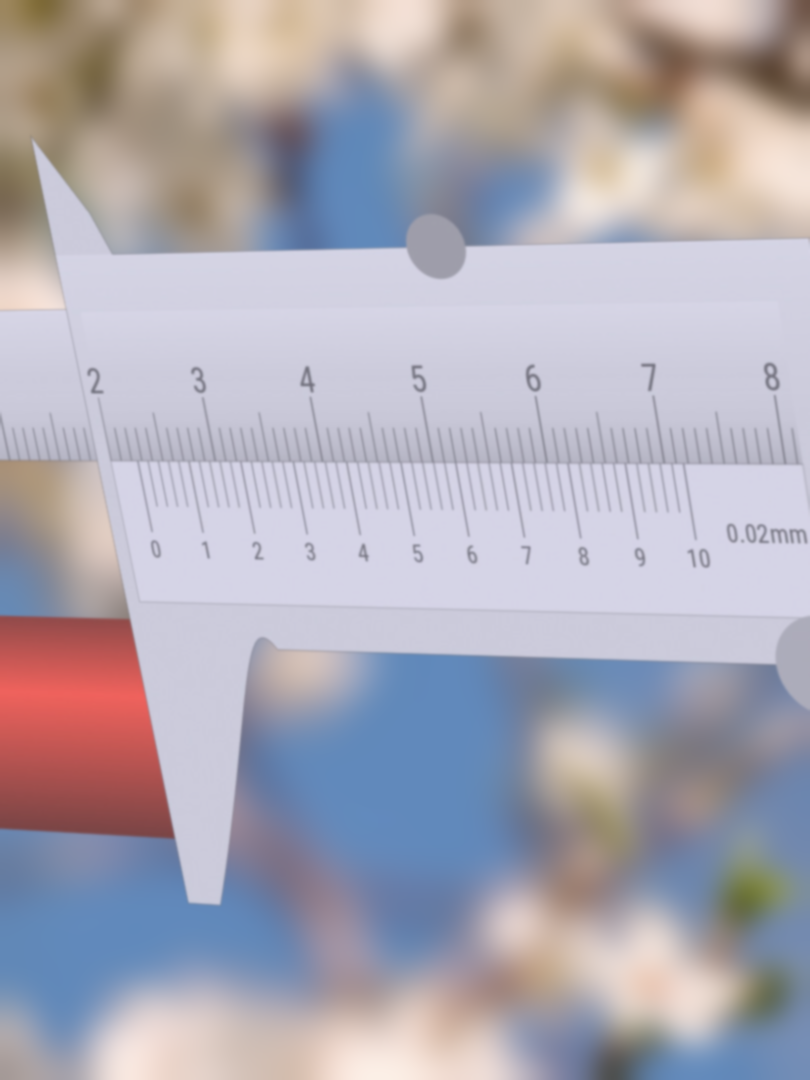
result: 22.6 mm
